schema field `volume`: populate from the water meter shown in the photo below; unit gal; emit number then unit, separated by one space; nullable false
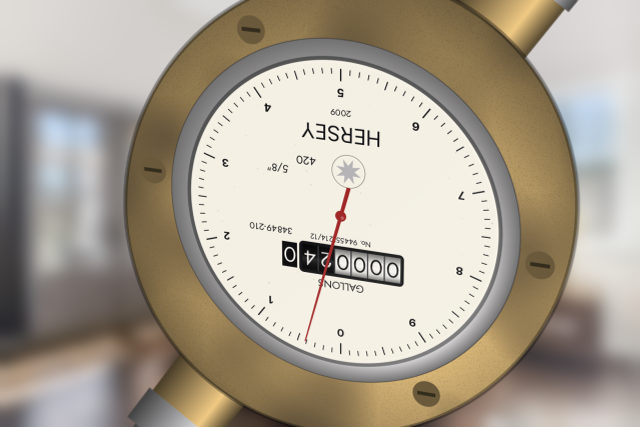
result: 240.4 gal
